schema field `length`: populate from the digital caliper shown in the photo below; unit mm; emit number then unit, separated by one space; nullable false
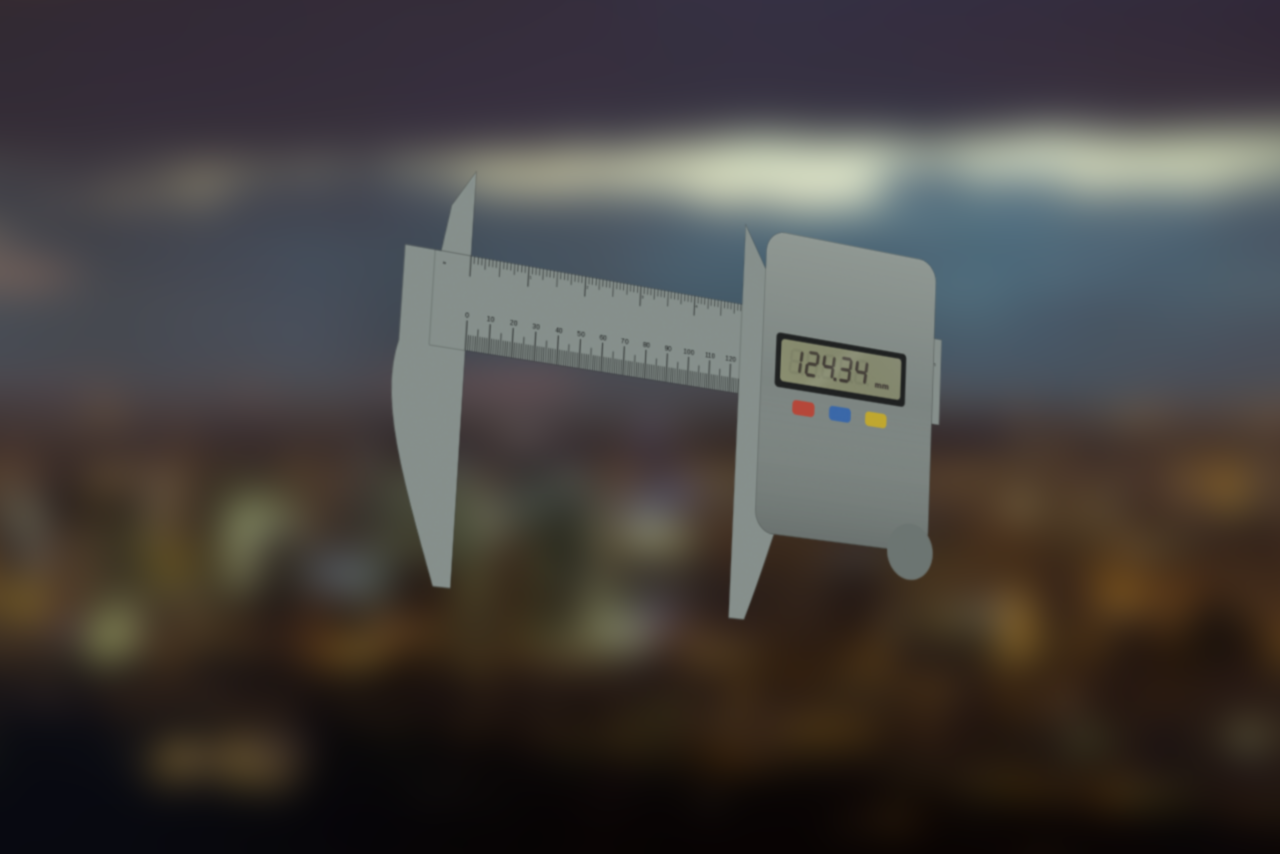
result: 124.34 mm
